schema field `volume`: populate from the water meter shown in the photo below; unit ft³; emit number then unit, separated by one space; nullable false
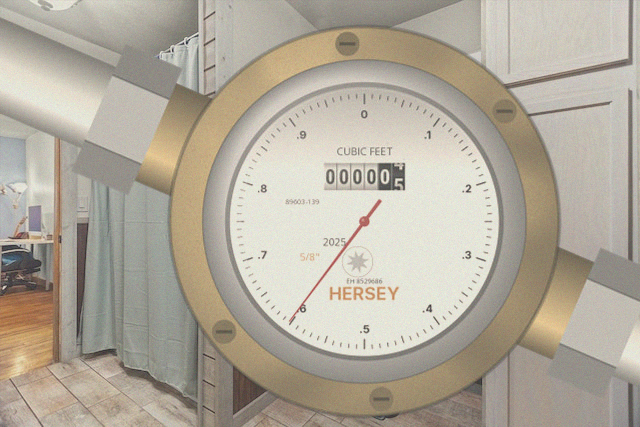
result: 4.60 ft³
